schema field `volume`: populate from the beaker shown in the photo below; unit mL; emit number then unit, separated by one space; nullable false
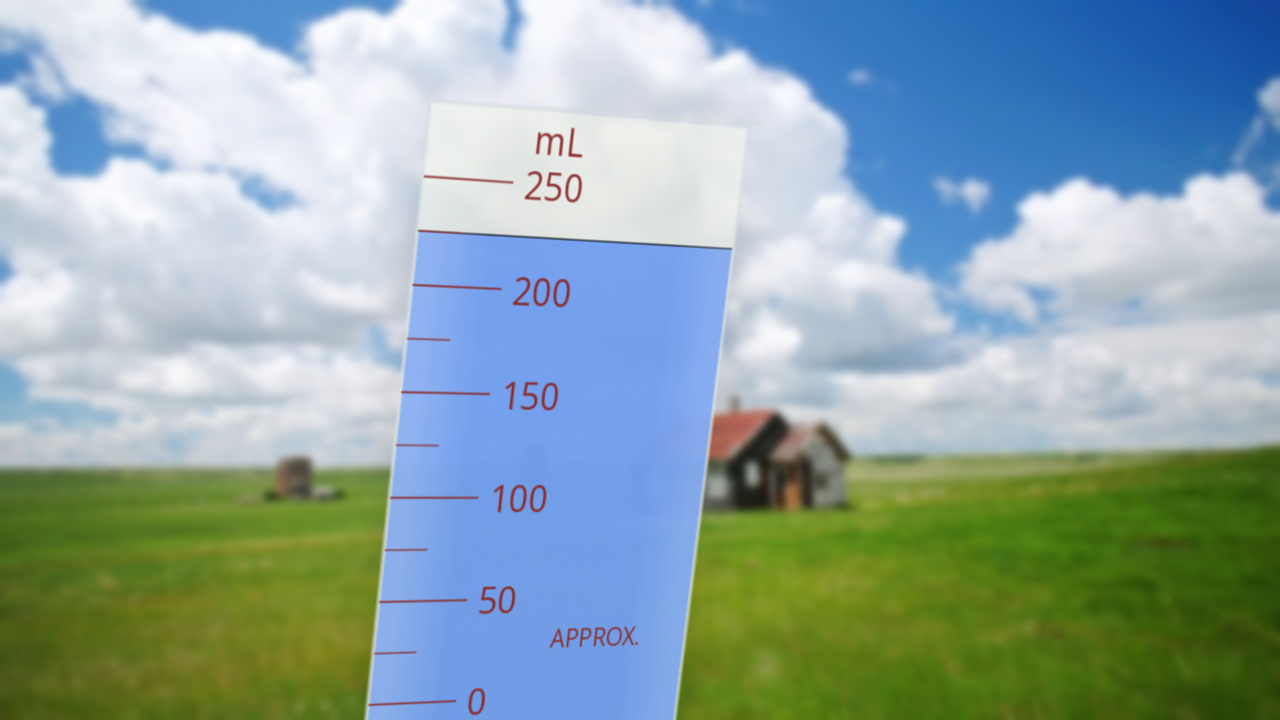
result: 225 mL
